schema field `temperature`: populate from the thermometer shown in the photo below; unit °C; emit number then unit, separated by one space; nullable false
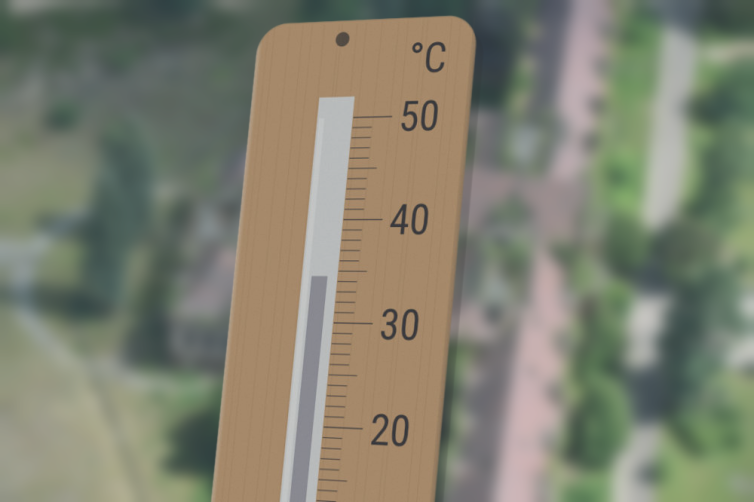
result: 34.5 °C
